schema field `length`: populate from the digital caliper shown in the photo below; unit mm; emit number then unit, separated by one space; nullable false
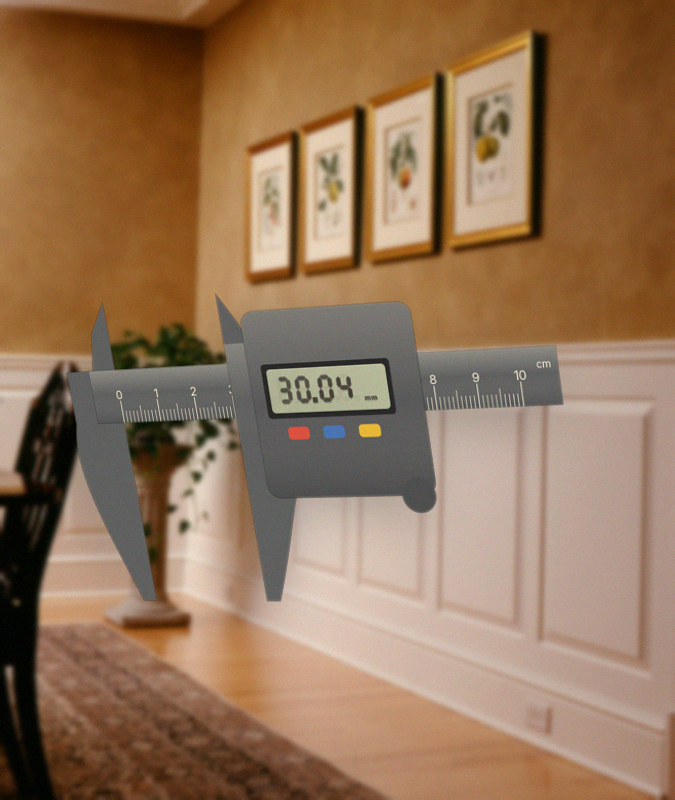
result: 30.04 mm
